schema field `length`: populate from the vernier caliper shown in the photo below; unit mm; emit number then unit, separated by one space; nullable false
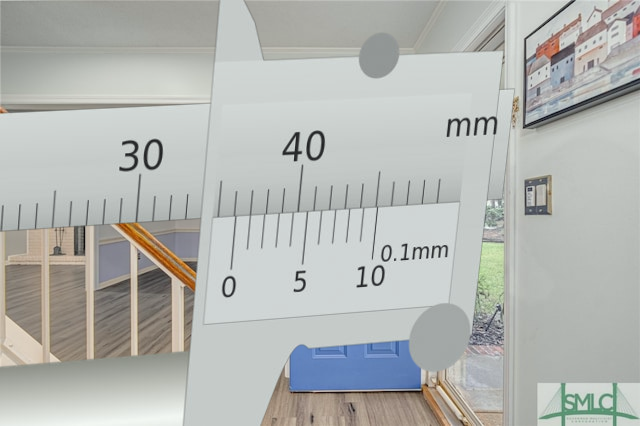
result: 36.1 mm
